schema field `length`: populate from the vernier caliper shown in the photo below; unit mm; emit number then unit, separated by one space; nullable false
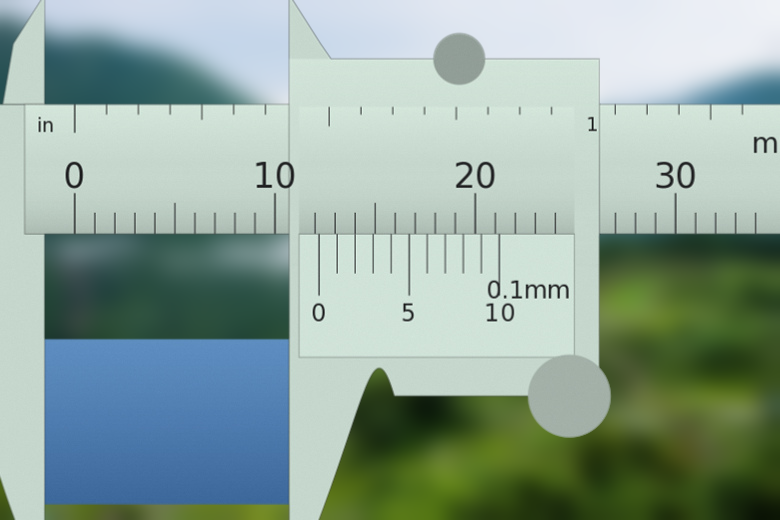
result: 12.2 mm
